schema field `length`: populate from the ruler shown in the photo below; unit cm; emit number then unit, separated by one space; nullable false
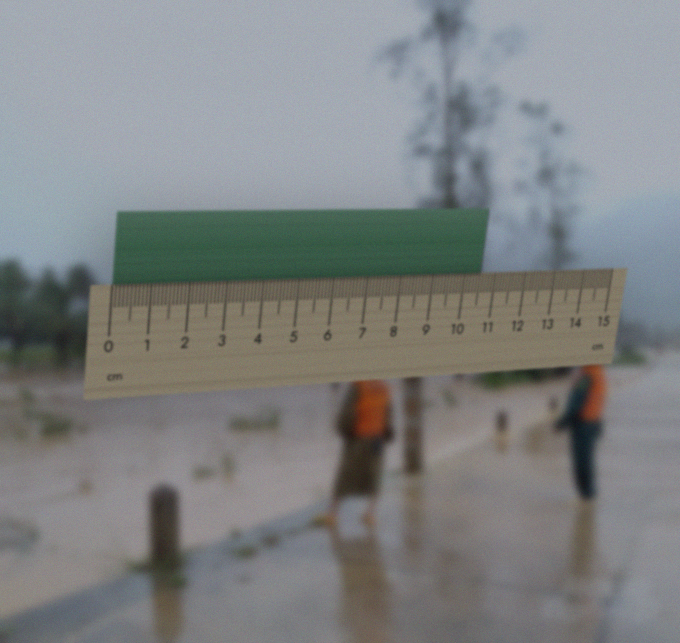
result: 10.5 cm
